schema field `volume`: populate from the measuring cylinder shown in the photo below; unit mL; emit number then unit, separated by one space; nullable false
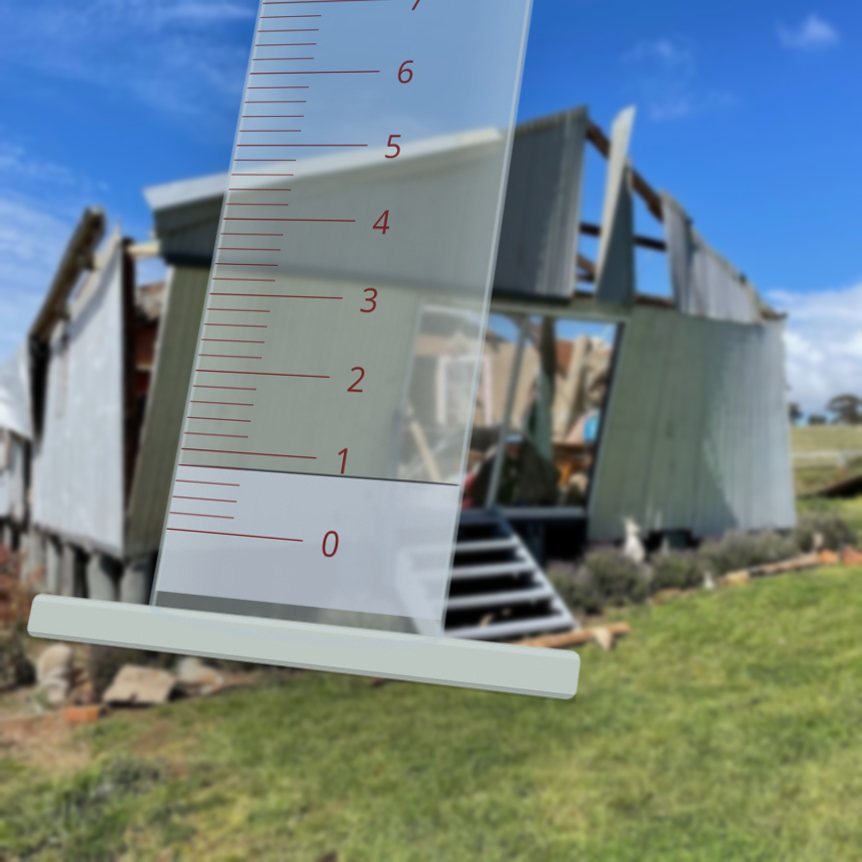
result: 0.8 mL
